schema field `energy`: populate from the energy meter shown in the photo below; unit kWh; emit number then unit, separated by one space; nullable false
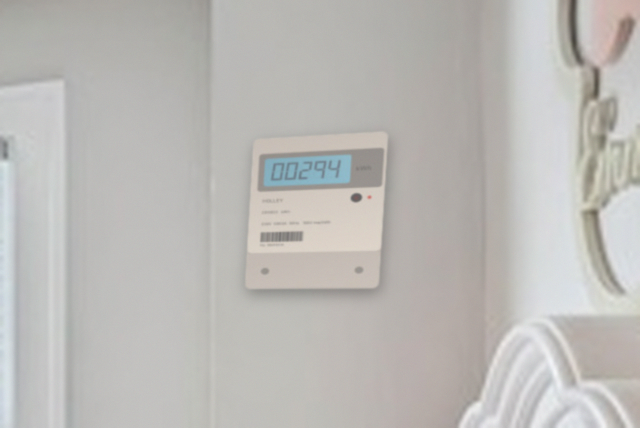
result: 294 kWh
